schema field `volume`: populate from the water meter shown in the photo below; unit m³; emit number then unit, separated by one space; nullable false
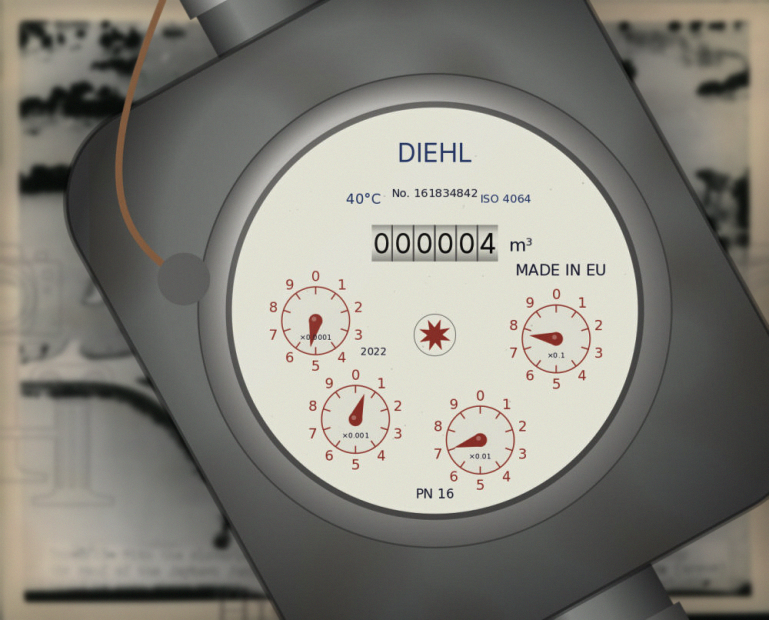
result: 4.7705 m³
